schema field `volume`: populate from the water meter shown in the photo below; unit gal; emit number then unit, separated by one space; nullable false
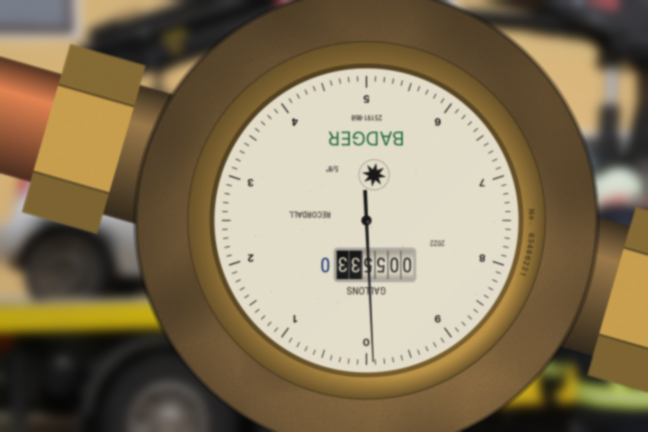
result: 55329.9 gal
